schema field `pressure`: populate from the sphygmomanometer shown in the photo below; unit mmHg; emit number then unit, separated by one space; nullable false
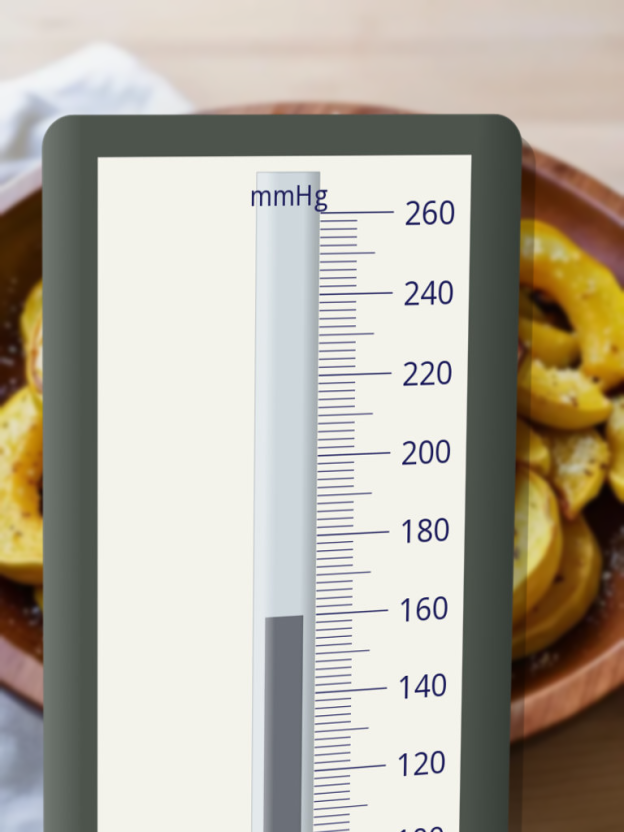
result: 160 mmHg
